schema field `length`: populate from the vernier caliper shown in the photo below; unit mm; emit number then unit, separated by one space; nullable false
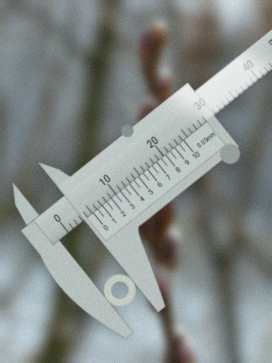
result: 5.2 mm
